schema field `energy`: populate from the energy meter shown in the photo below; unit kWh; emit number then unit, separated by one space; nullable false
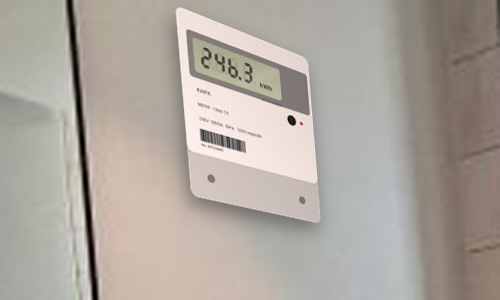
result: 246.3 kWh
